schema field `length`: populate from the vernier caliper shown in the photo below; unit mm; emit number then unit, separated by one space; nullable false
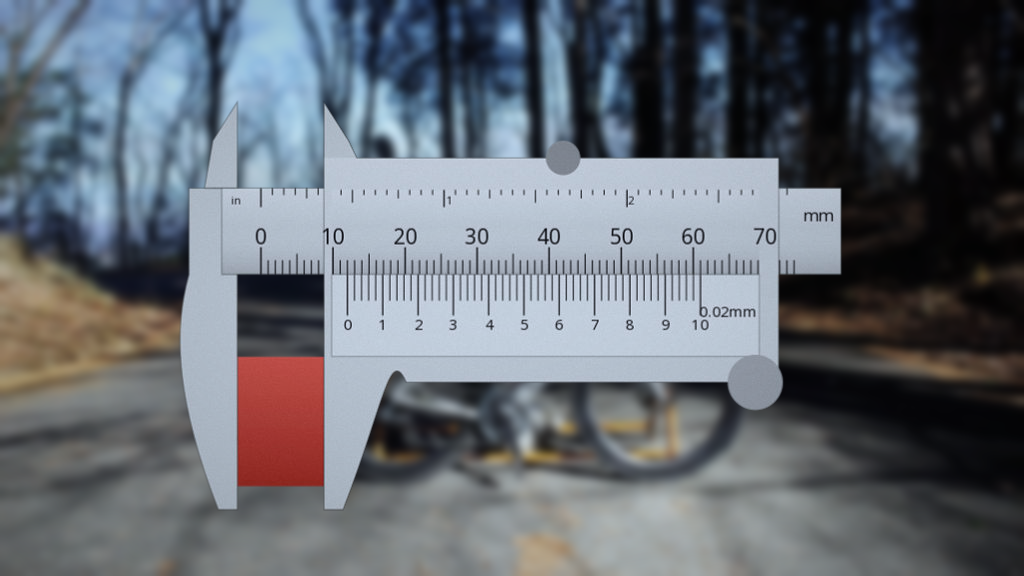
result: 12.0 mm
